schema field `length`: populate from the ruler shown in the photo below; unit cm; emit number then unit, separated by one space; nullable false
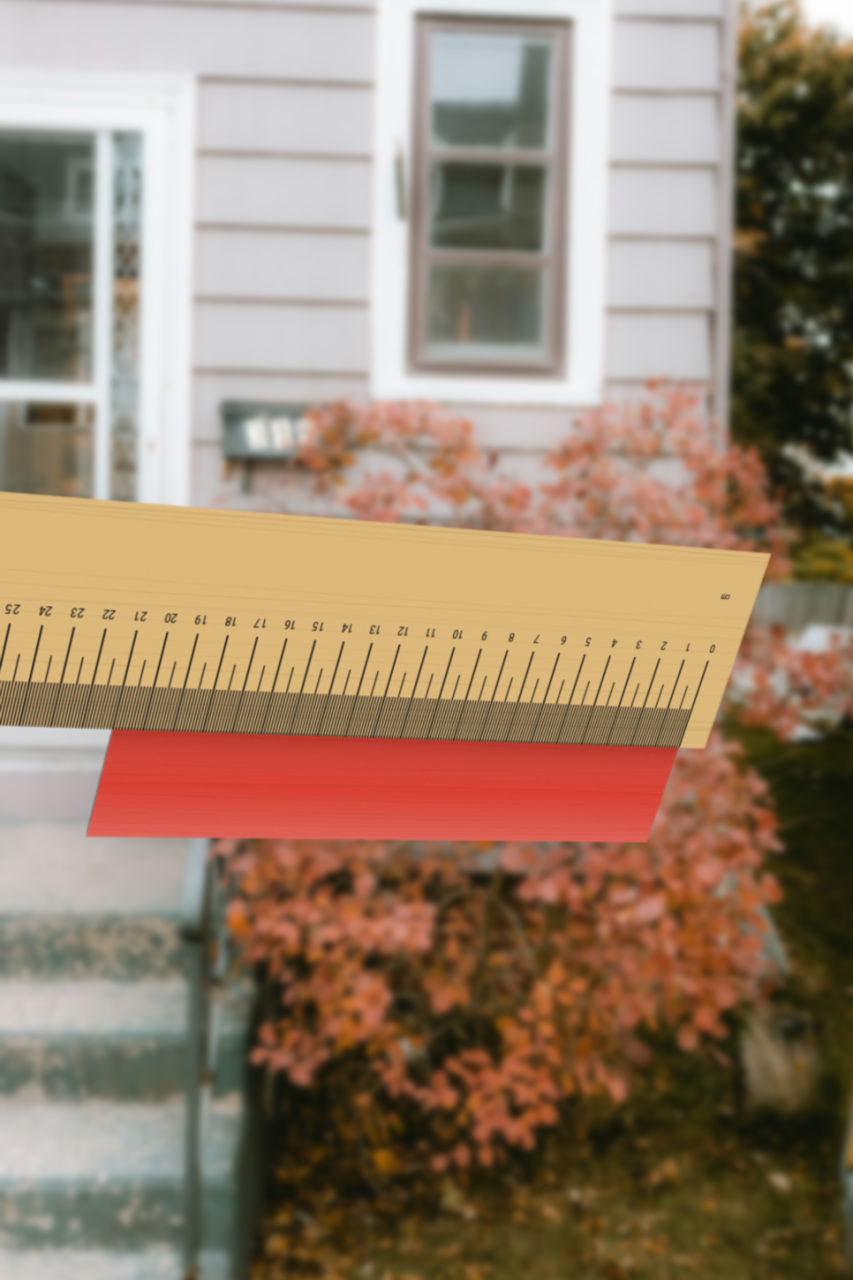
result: 21 cm
